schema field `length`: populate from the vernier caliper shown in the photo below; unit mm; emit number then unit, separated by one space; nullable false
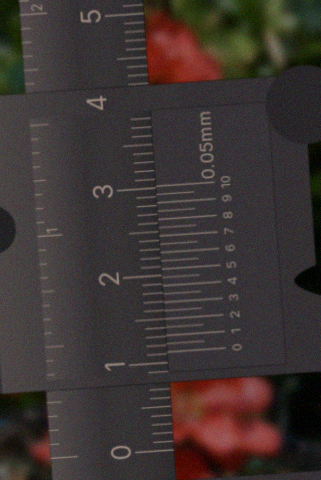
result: 11.2 mm
